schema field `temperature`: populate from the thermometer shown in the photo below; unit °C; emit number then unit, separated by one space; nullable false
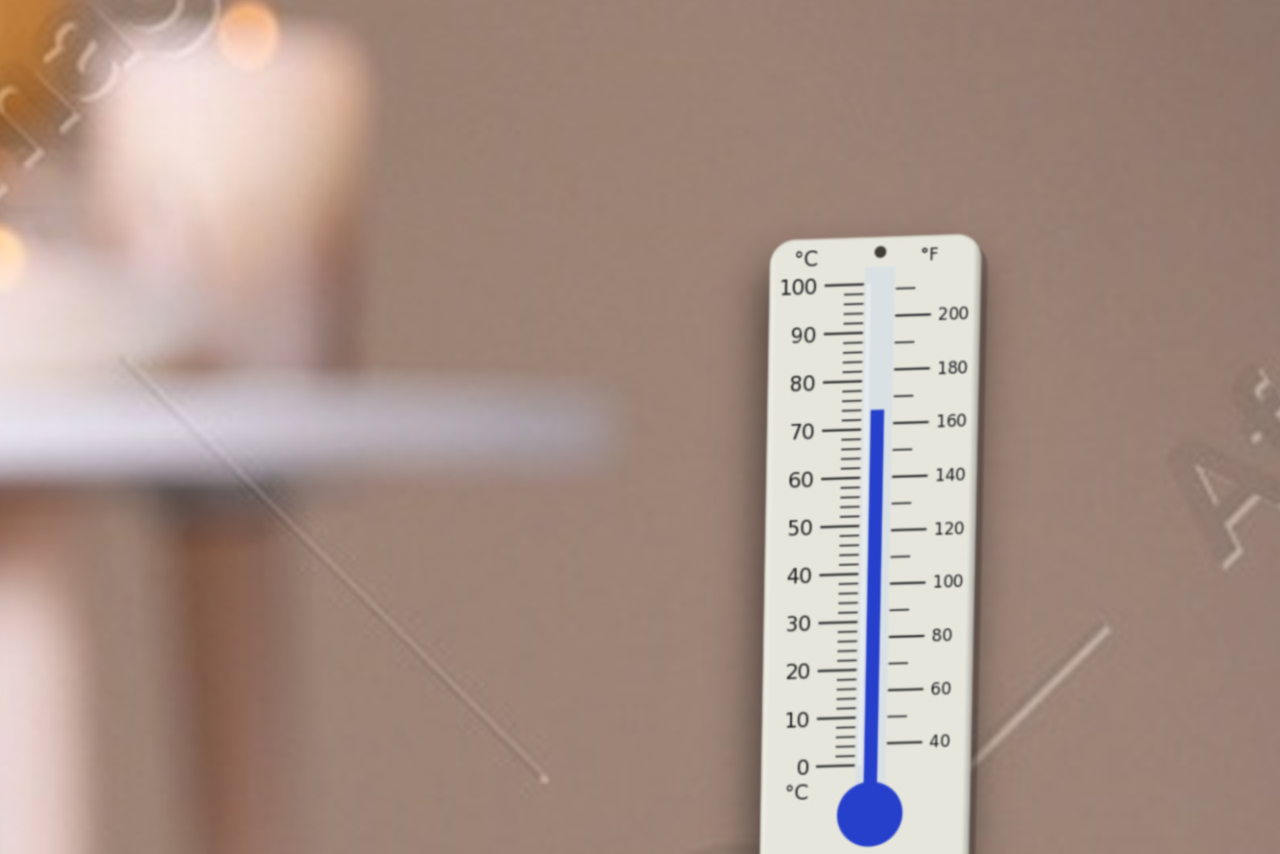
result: 74 °C
